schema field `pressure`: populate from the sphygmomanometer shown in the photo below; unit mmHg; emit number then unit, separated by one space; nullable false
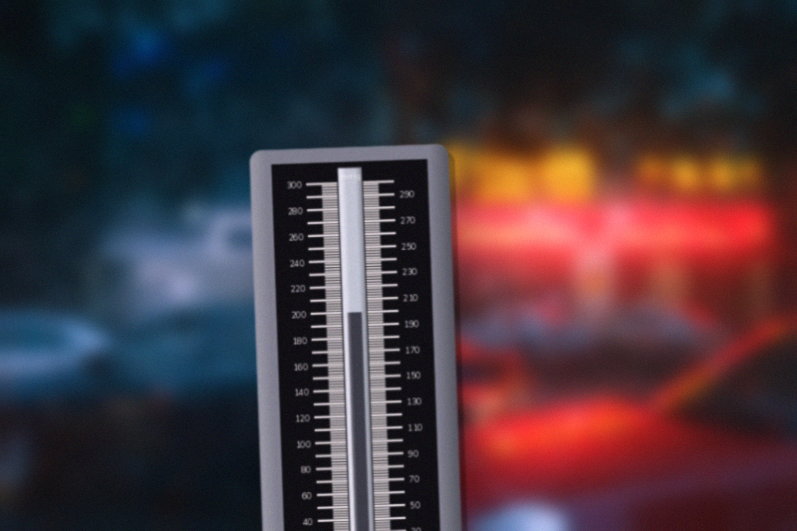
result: 200 mmHg
